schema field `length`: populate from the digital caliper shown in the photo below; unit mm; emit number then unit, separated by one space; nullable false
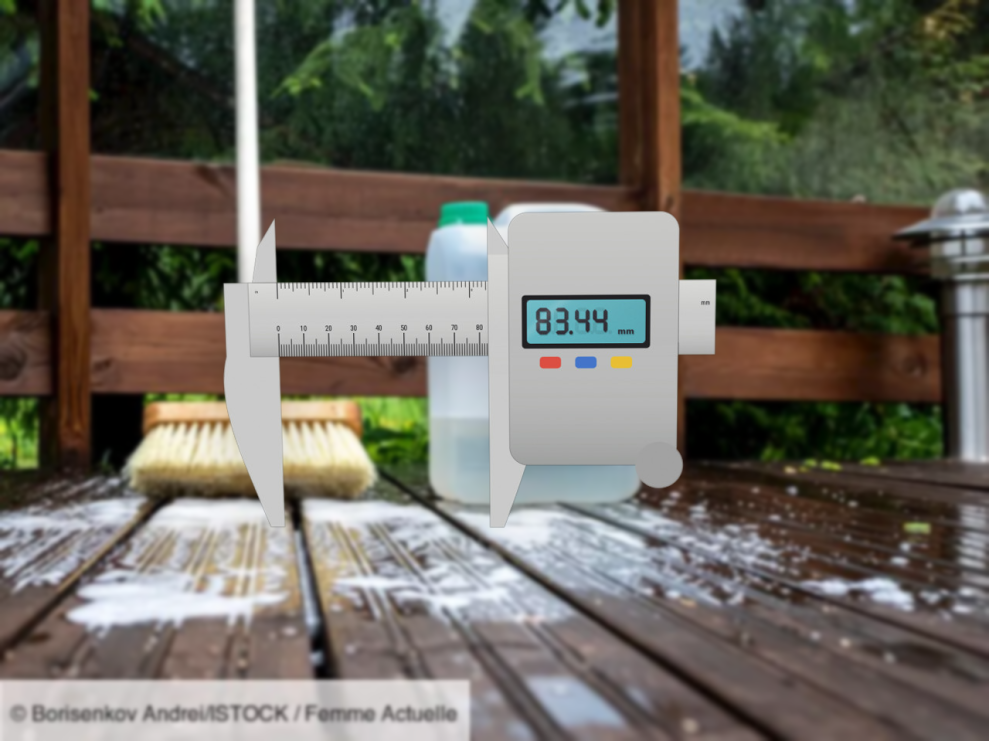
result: 83.44 mm
